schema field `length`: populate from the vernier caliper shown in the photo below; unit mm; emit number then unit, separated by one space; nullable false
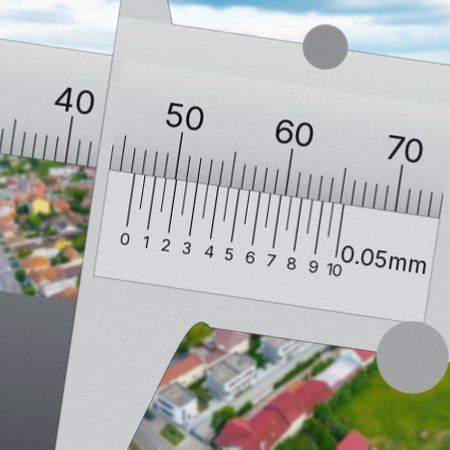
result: 46.3 mm
